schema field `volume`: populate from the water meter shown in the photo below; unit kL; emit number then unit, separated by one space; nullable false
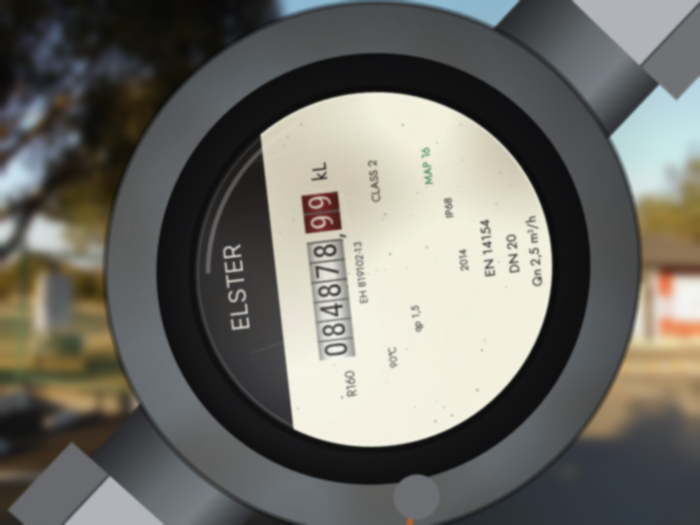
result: 84878.99 kL
